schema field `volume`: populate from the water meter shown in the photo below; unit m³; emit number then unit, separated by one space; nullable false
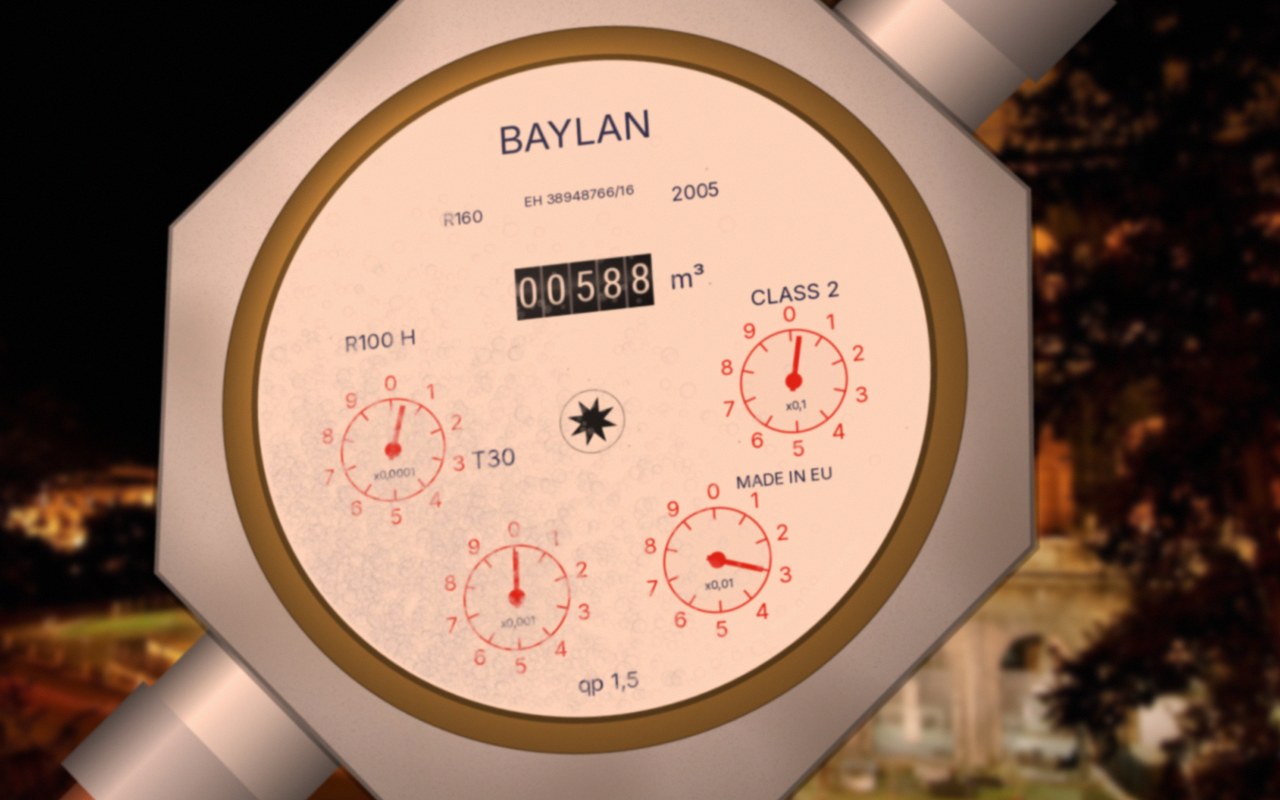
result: 588.0300 m³
